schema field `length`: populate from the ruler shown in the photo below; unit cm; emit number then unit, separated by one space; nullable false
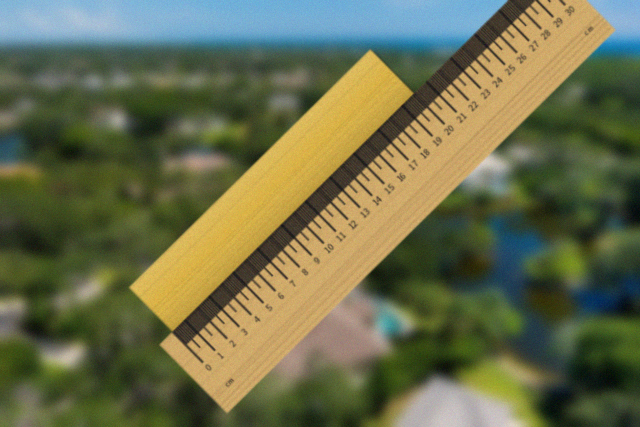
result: 20 cm
